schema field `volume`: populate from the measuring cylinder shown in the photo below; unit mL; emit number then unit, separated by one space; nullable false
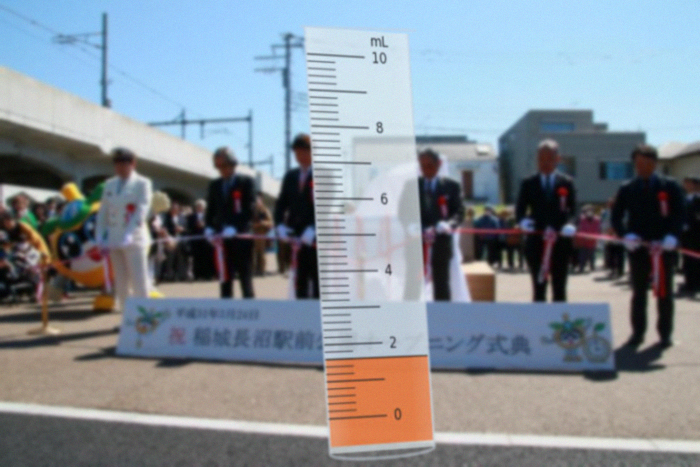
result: 1.6 mL
